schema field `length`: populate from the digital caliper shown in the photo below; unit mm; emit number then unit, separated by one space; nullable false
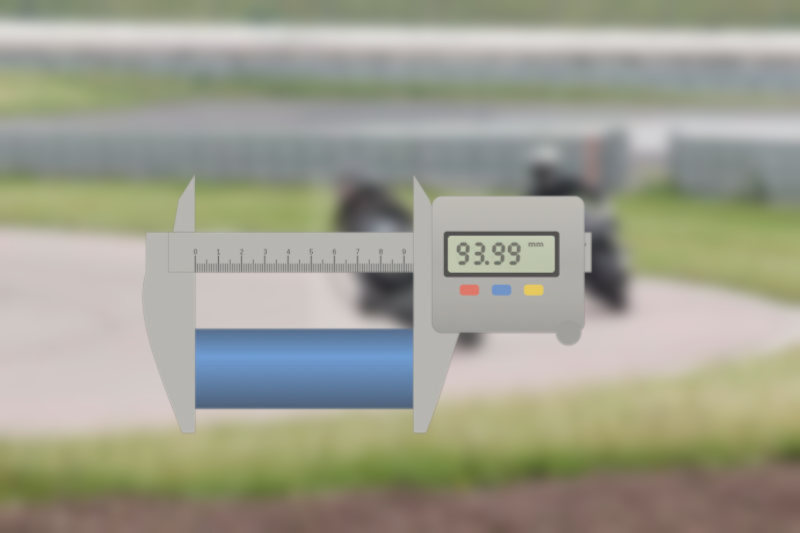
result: 93.99 mm
